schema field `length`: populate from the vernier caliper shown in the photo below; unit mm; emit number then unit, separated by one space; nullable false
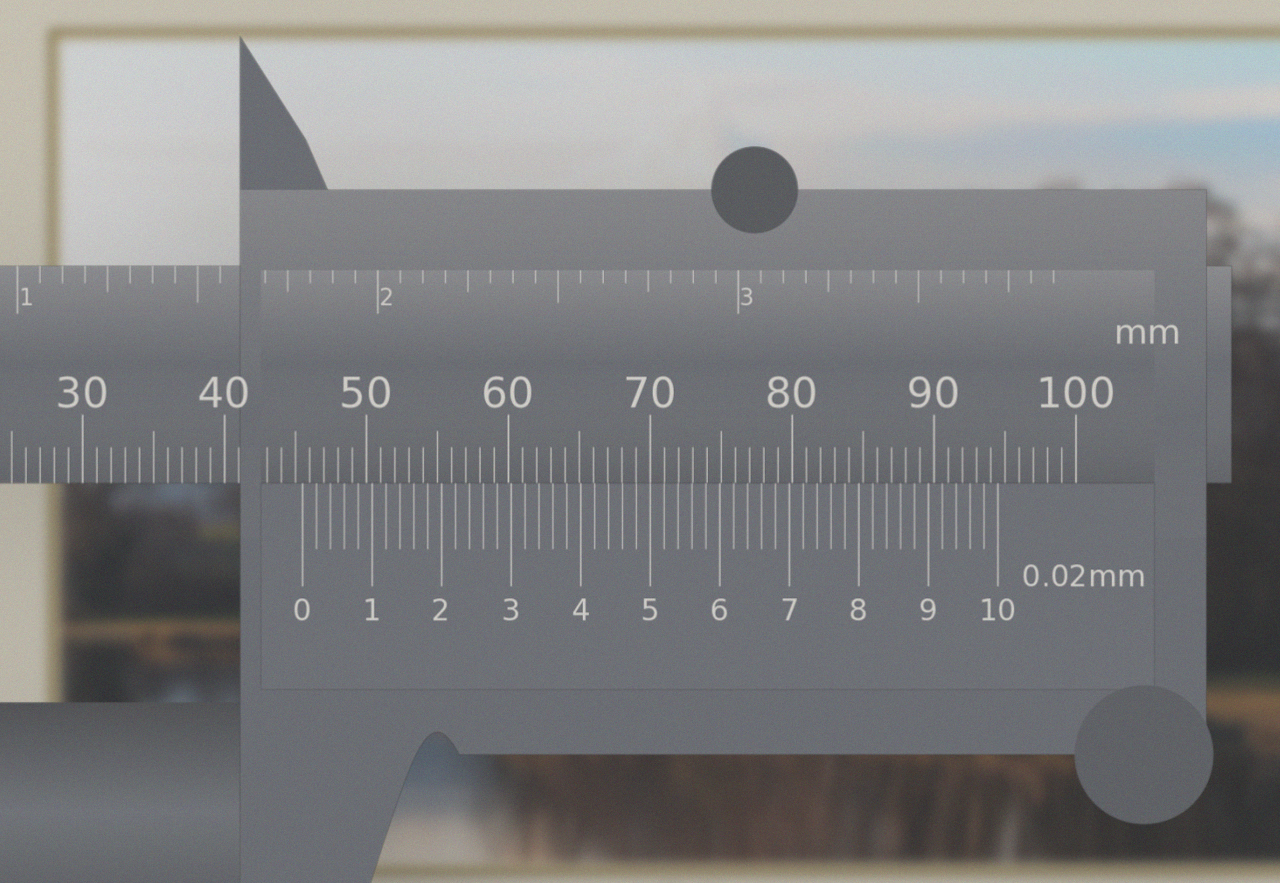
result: 45.5 mm
